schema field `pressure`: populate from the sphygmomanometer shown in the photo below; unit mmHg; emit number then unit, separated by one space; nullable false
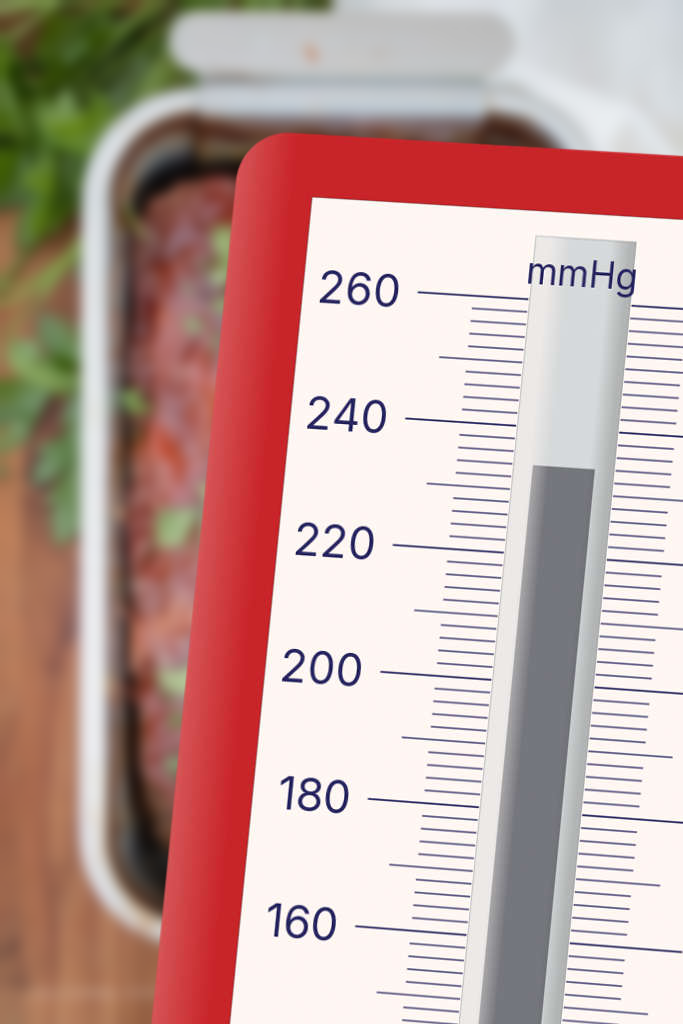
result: 234 mmHg
